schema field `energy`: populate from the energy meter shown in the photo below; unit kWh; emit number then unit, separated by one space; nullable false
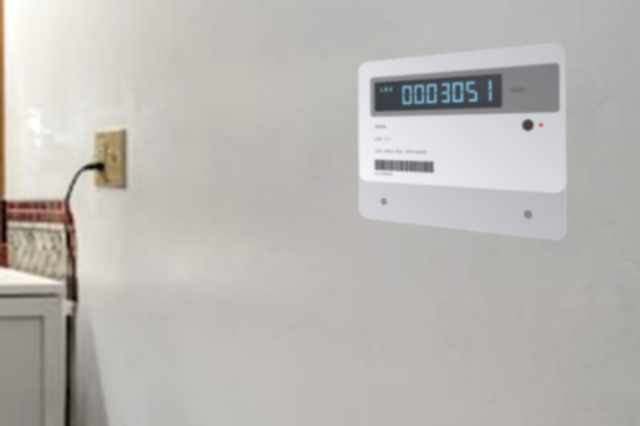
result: 3051 kWh
